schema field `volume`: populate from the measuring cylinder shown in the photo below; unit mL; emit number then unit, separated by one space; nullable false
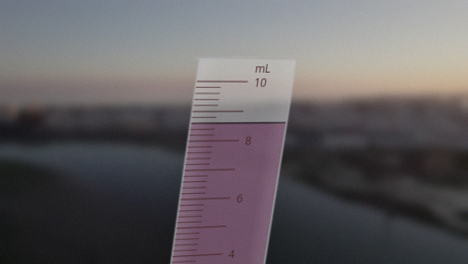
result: 8.6 mL
